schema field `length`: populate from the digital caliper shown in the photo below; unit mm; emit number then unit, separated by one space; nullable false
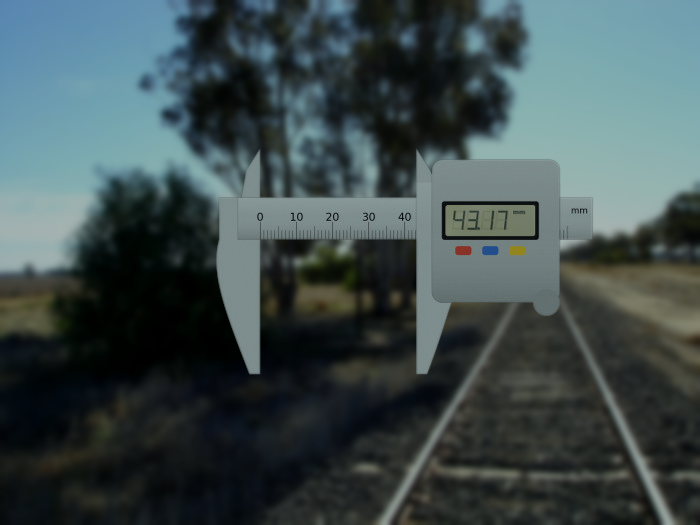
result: 43.17 mm
